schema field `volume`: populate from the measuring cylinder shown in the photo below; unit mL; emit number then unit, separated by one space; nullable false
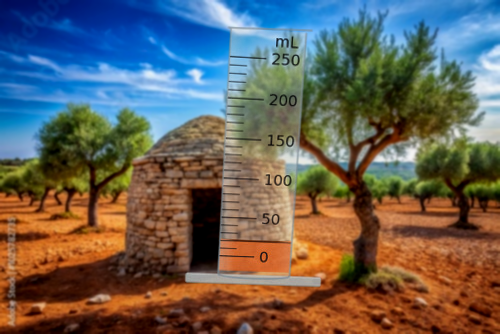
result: 20 mL
